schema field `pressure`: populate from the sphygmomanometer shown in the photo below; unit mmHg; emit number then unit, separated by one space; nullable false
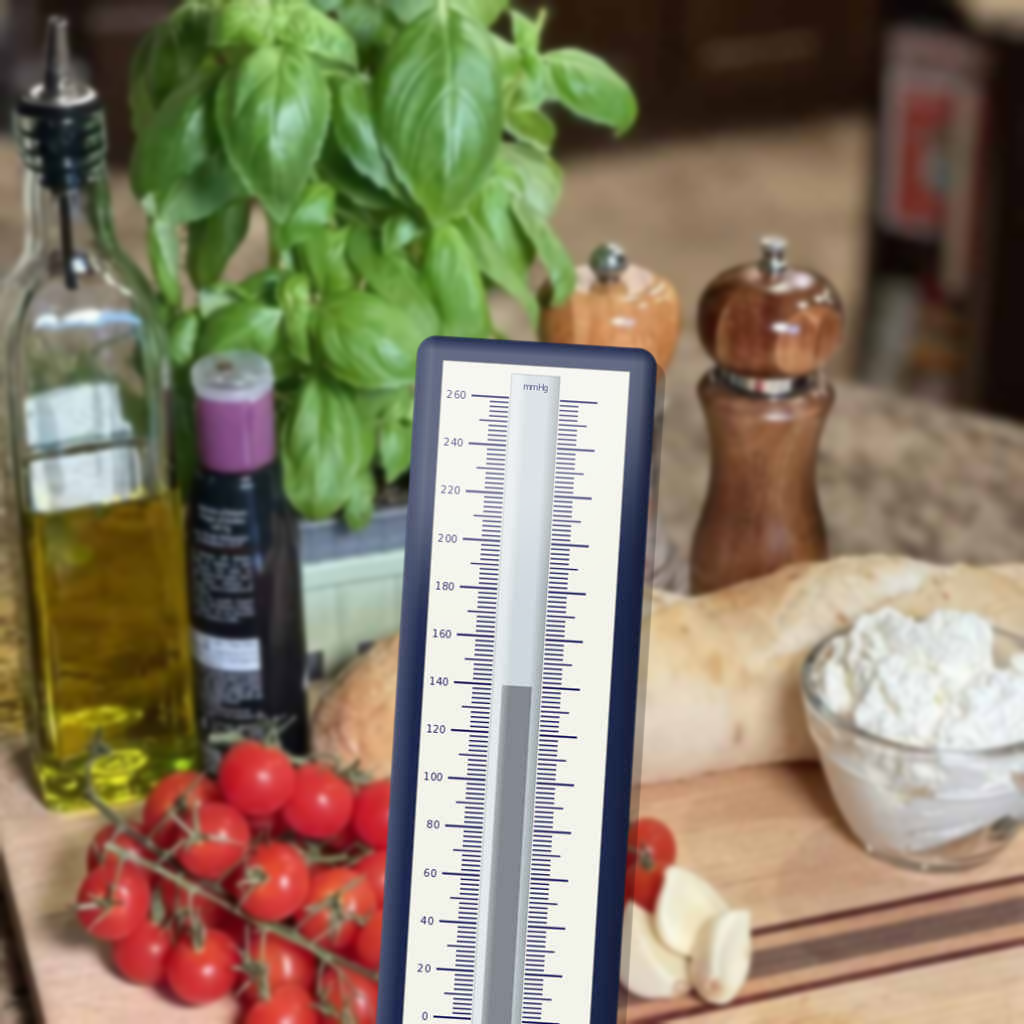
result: 140 mmHg
